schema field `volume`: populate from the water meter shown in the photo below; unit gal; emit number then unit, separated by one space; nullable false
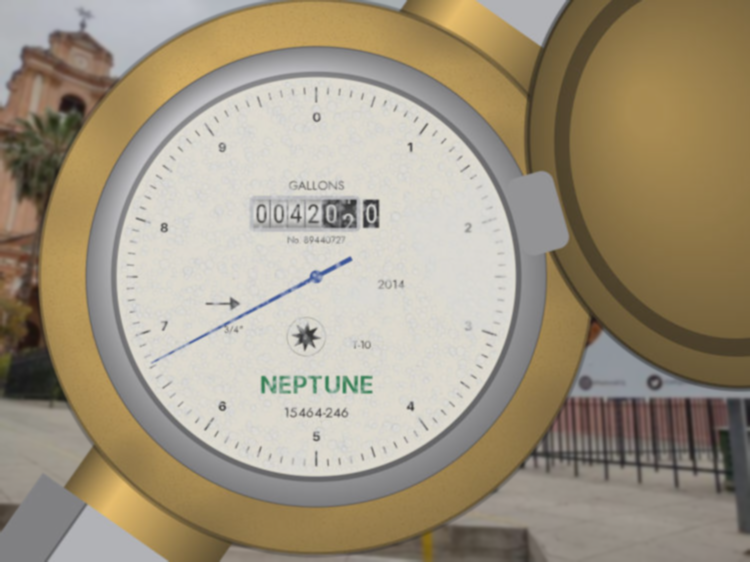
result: 42016.7 gal
